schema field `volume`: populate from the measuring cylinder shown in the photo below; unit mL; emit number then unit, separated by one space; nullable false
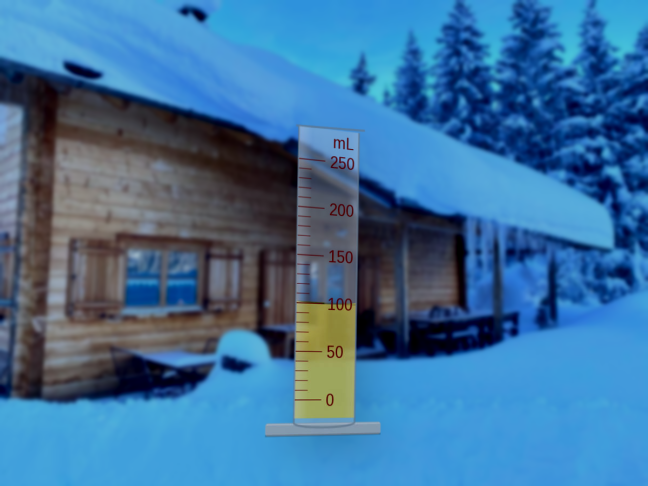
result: 100 mL
